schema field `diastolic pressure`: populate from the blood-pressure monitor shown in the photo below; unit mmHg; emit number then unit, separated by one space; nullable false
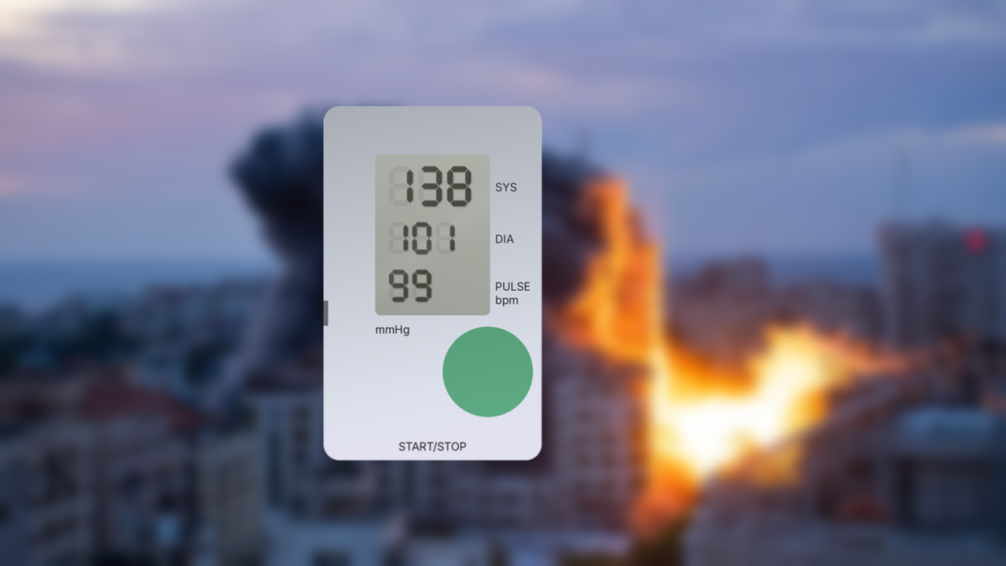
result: 101 mmHg
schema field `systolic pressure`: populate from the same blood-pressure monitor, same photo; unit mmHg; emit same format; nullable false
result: 138 mmHg
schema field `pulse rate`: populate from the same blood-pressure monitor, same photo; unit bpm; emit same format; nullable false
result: 99 bpm
